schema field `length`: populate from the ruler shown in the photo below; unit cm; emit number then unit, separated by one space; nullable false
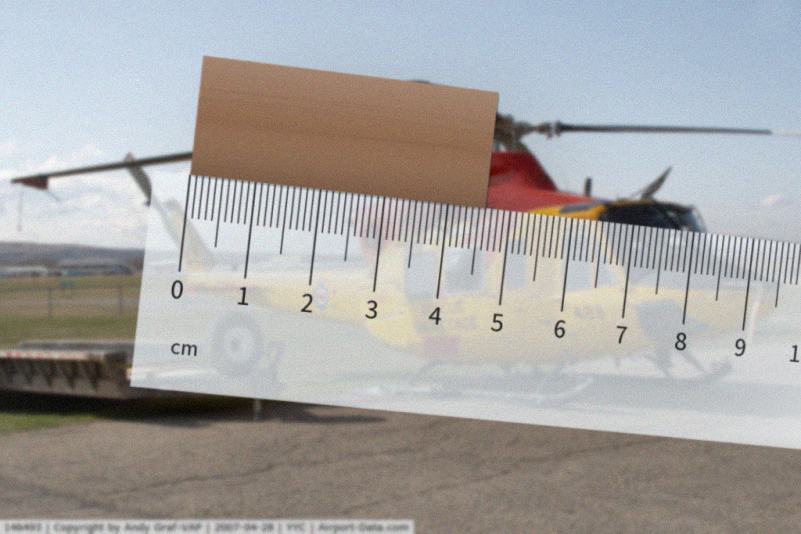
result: 4.6 cm
